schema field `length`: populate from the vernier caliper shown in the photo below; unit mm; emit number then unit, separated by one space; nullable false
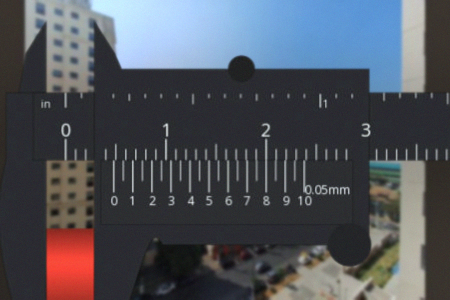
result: 4.8 mm
